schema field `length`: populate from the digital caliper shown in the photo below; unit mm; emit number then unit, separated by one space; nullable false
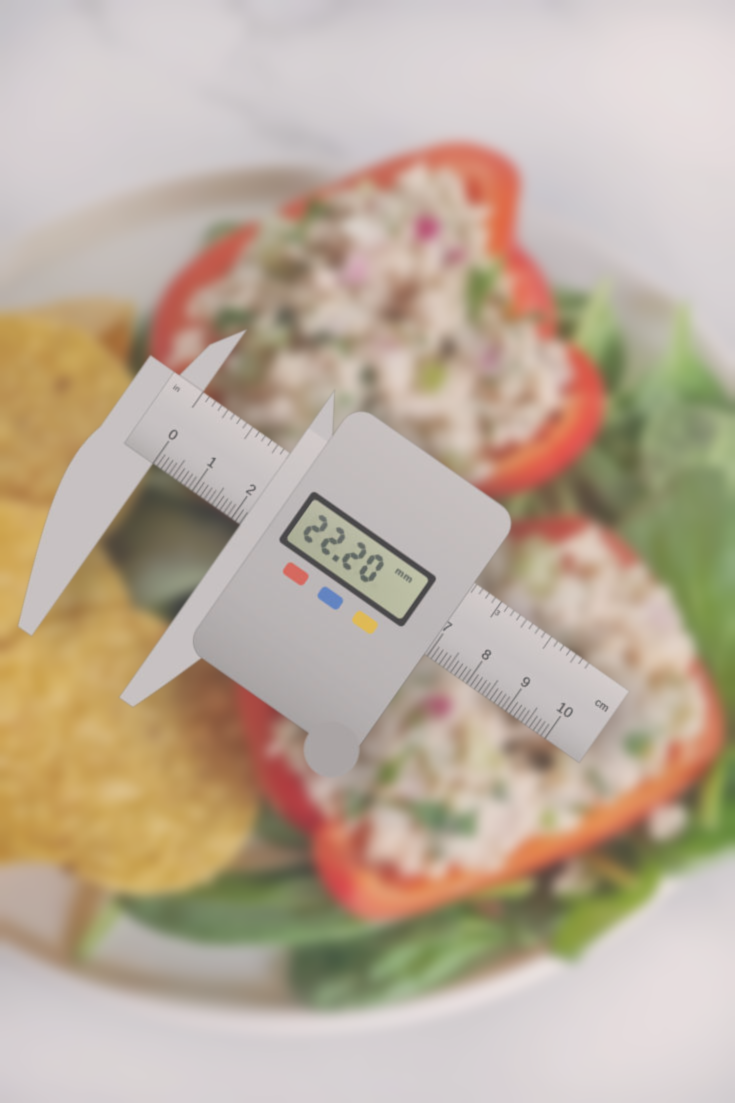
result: 22.20 mm
